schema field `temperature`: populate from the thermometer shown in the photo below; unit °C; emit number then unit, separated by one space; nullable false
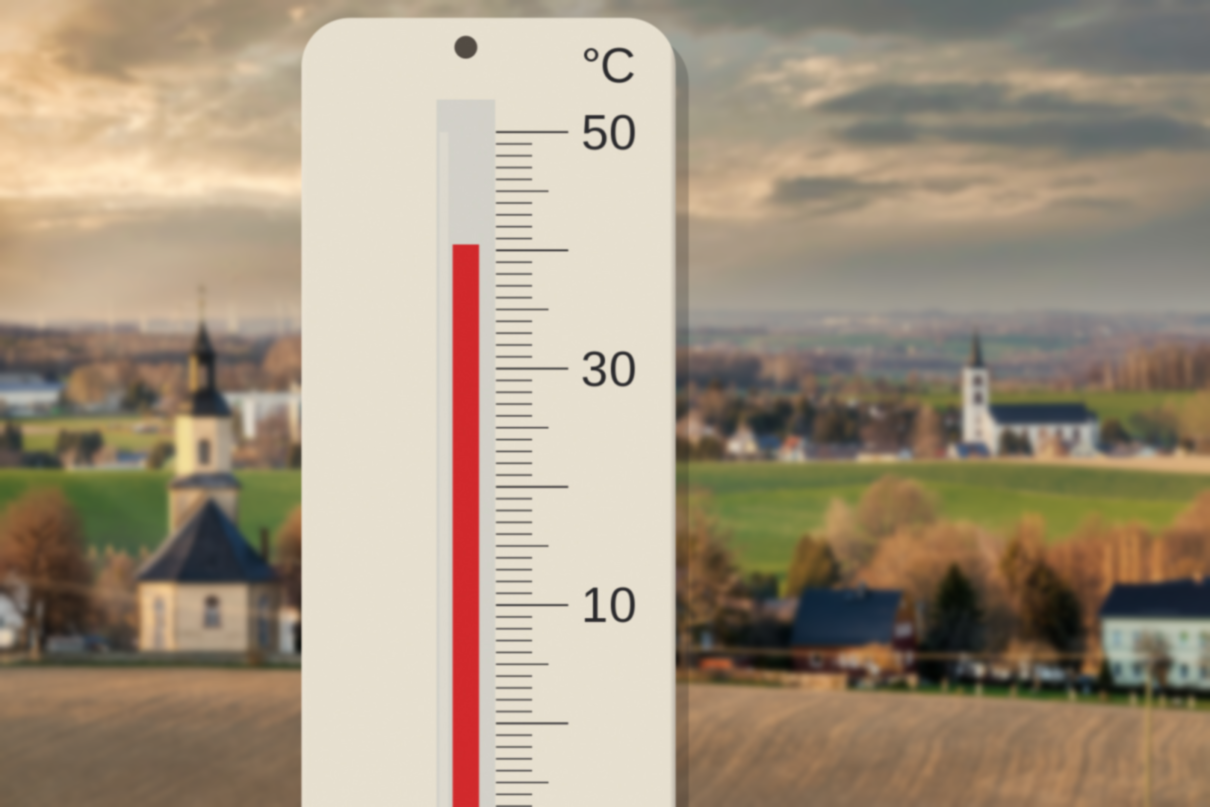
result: 40.5 °C
